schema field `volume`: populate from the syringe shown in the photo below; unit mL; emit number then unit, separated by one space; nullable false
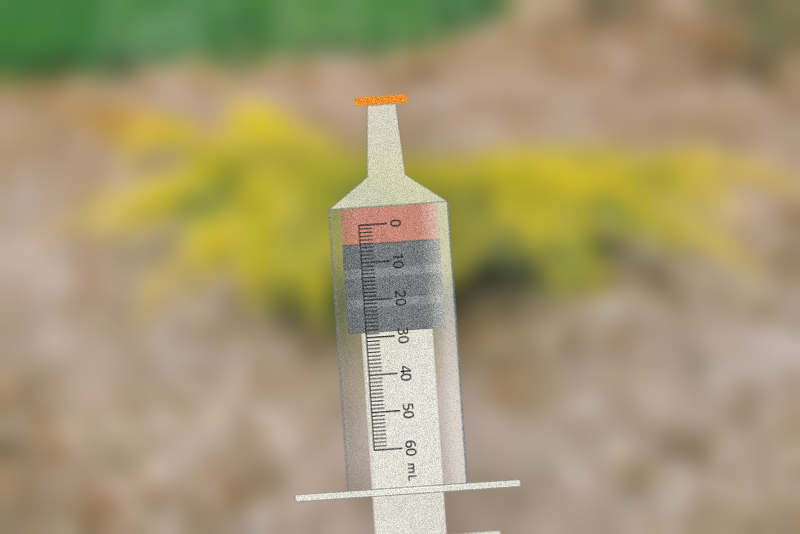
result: 5 mL
